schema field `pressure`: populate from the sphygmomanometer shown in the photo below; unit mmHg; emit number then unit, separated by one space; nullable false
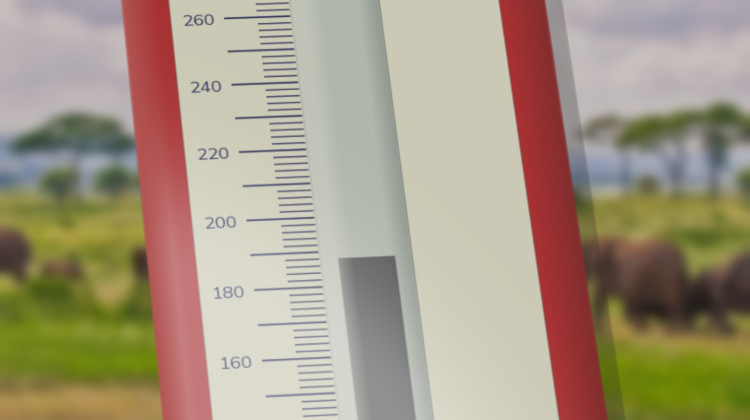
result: 188 mmHg
